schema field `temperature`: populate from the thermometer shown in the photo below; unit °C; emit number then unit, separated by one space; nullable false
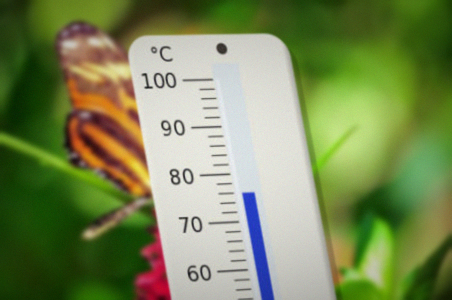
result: 76 °C
